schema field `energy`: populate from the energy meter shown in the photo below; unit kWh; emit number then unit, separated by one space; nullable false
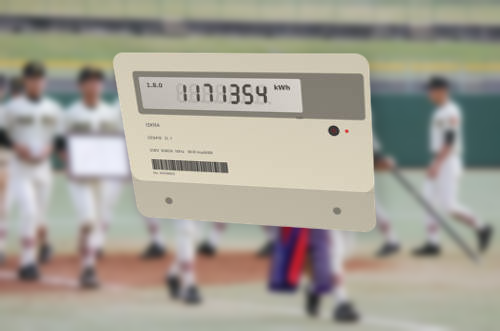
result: 1171354 kWh
